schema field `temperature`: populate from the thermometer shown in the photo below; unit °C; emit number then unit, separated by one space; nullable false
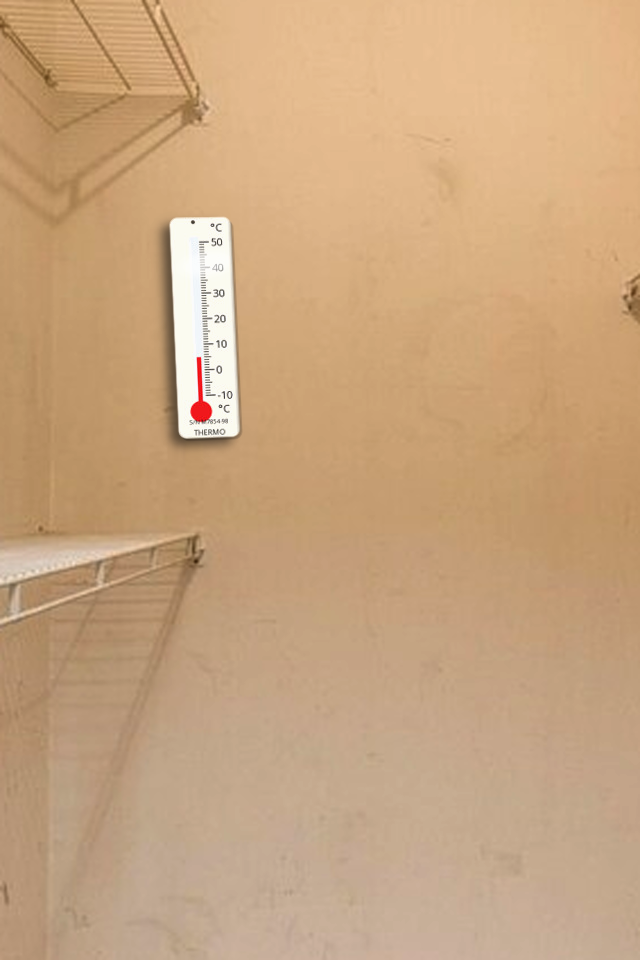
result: 5 °C
